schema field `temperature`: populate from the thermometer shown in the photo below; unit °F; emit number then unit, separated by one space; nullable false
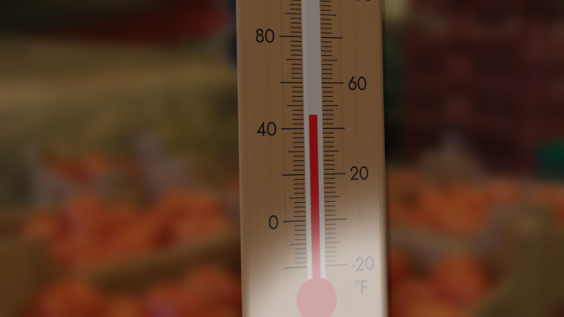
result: 46 °F
